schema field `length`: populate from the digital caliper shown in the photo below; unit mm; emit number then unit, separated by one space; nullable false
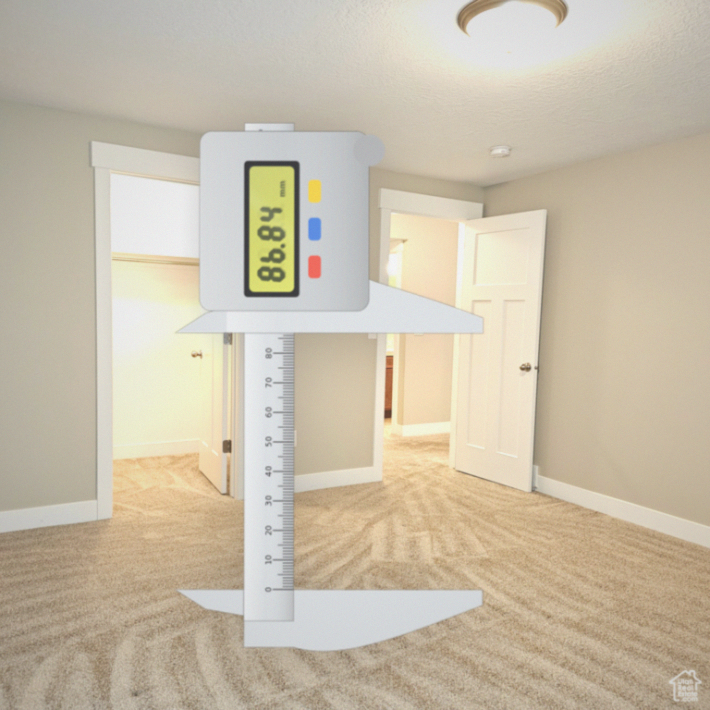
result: 86.84 mm
